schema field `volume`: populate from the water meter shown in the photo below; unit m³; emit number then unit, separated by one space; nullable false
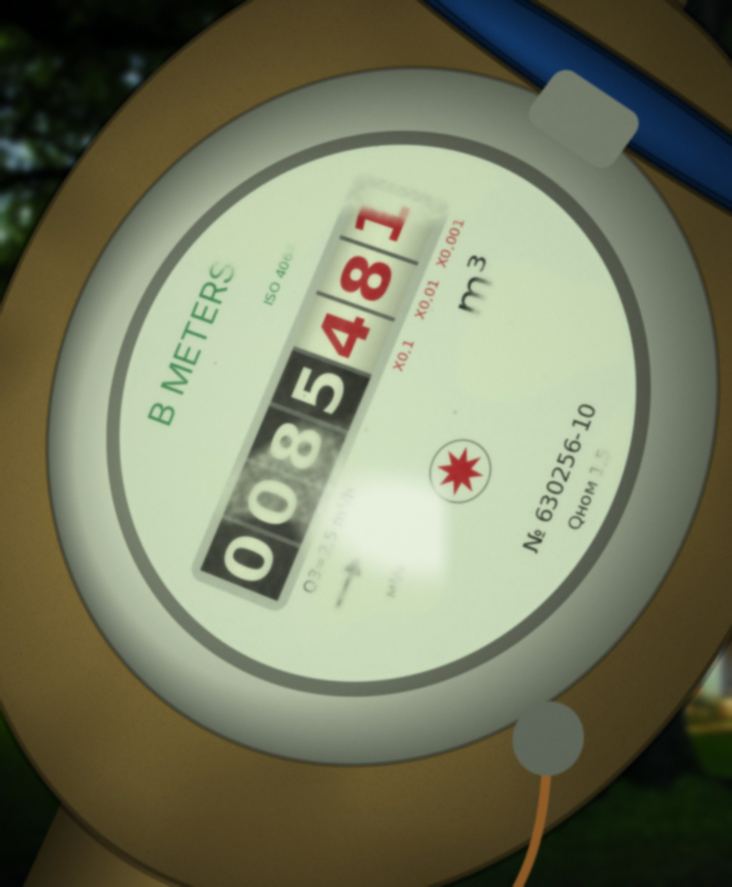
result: 85.481 m³
